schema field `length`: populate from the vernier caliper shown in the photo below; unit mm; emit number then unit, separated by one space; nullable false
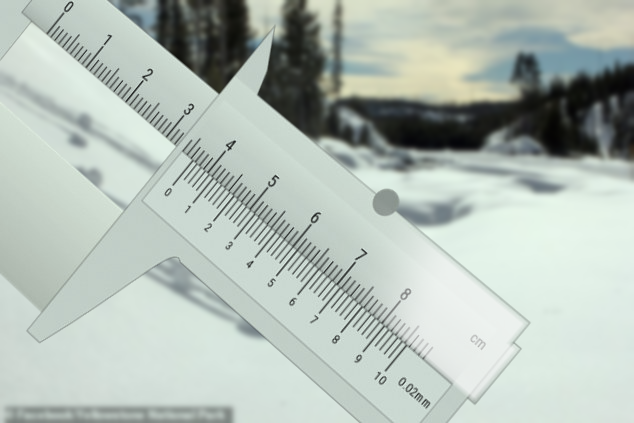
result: 36.5 mm
